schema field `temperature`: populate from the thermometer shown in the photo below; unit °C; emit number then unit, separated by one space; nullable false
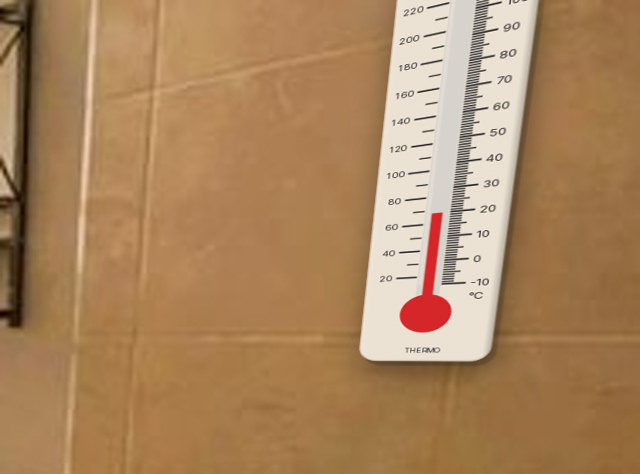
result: 20 °C
